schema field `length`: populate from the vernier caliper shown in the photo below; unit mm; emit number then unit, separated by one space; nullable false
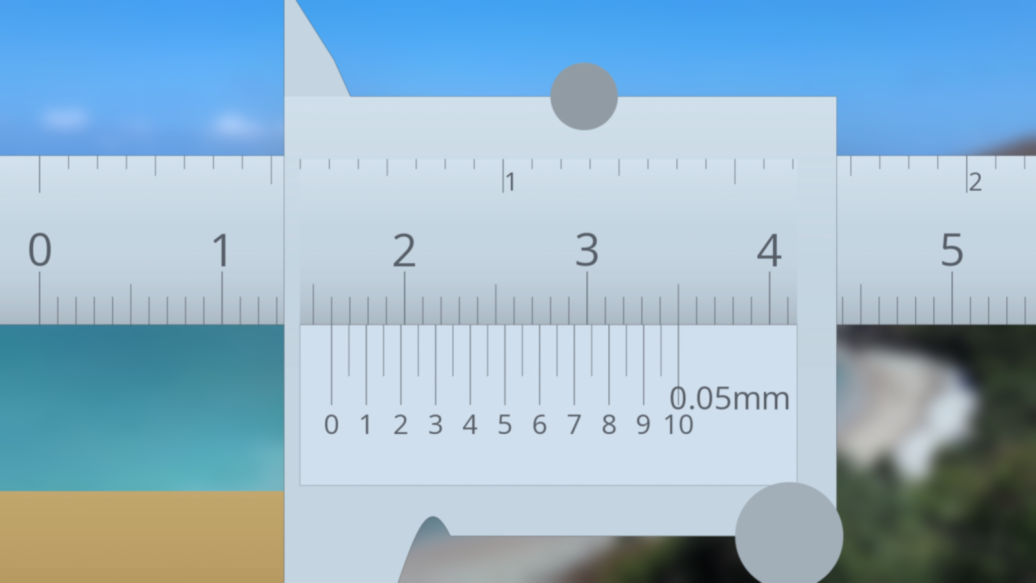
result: 16.0 mm
